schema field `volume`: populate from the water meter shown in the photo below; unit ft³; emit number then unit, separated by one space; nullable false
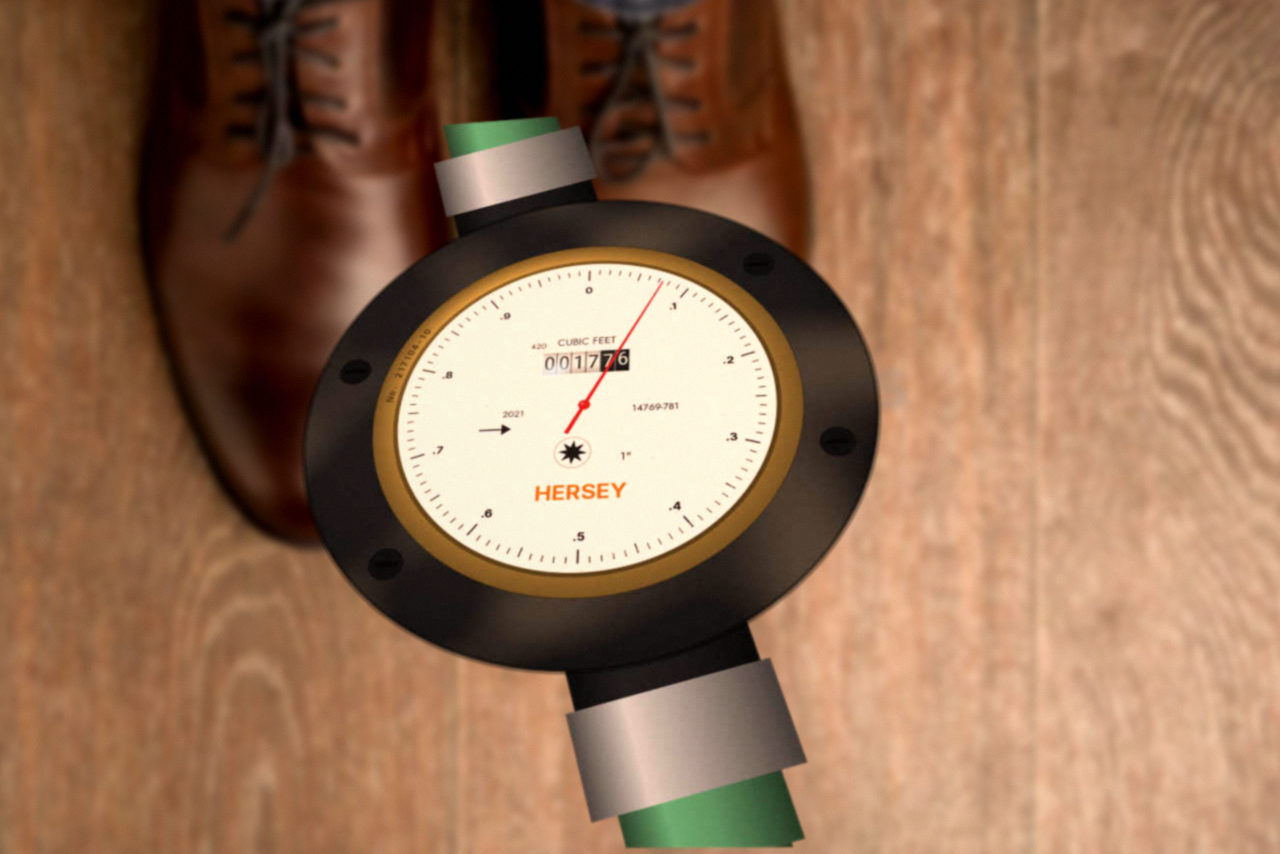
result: 1776.07 ft³
